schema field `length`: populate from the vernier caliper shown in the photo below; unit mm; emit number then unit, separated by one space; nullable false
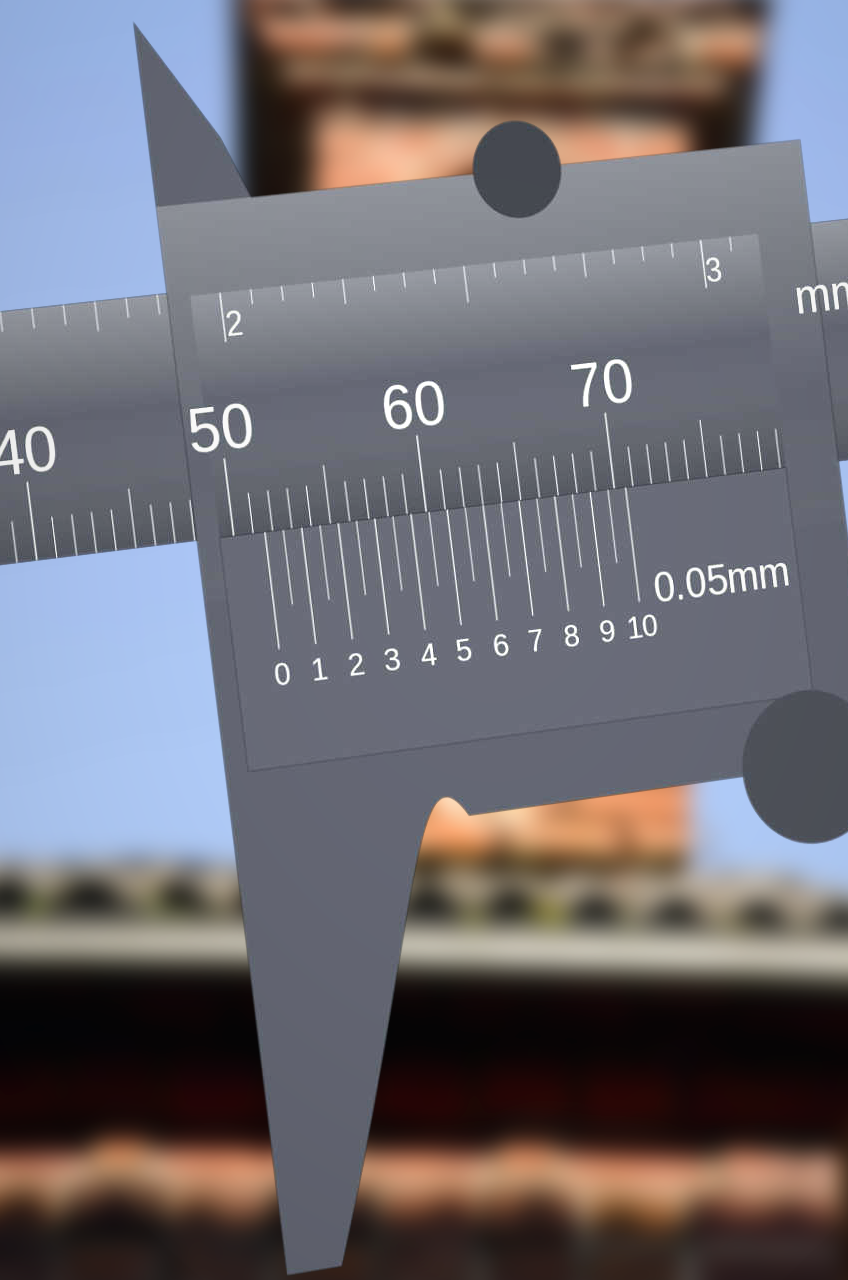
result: 51.6 mm
